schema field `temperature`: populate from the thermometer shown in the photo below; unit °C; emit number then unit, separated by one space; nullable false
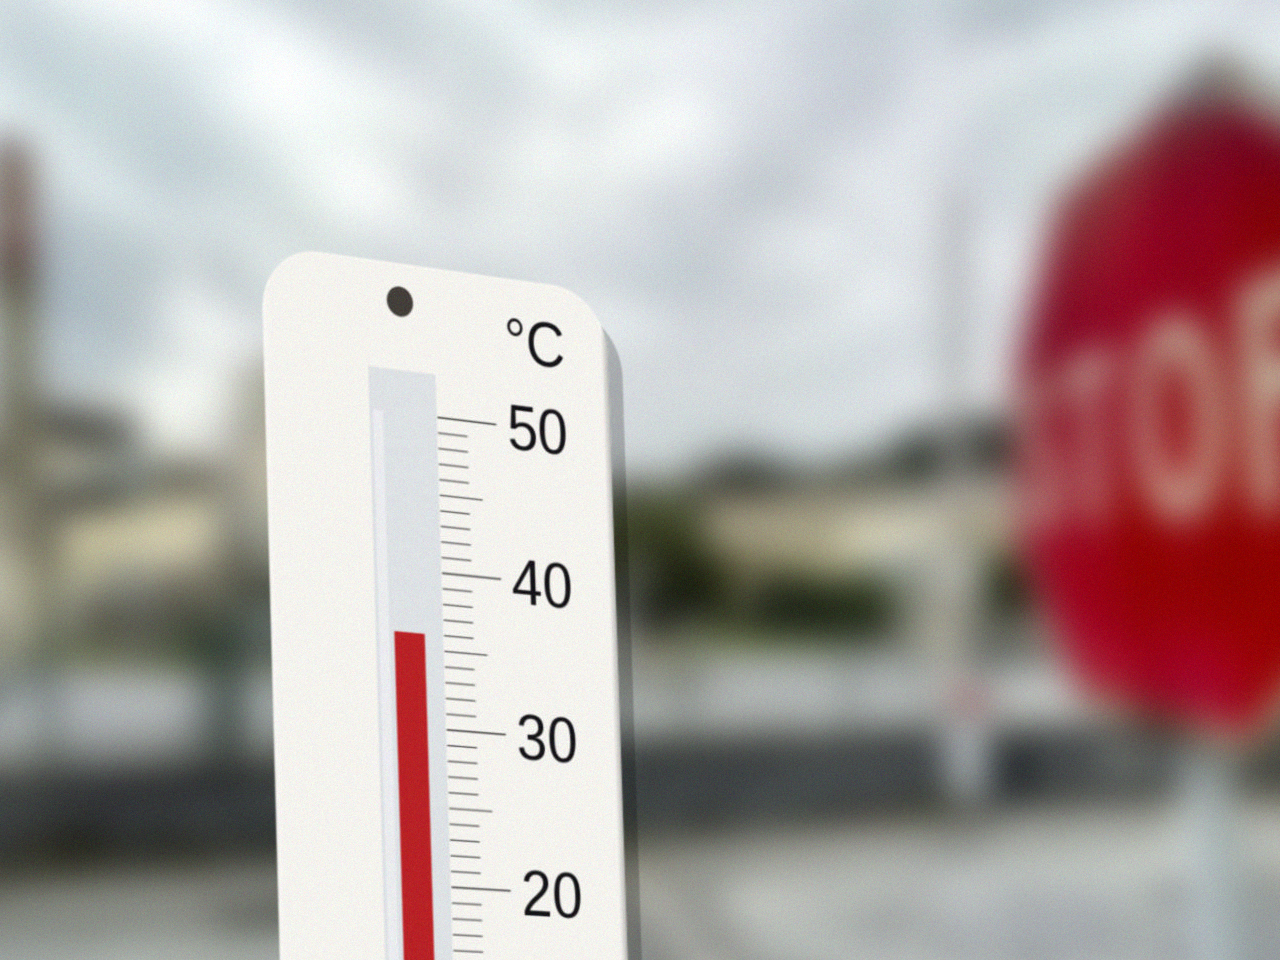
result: 36 °C
